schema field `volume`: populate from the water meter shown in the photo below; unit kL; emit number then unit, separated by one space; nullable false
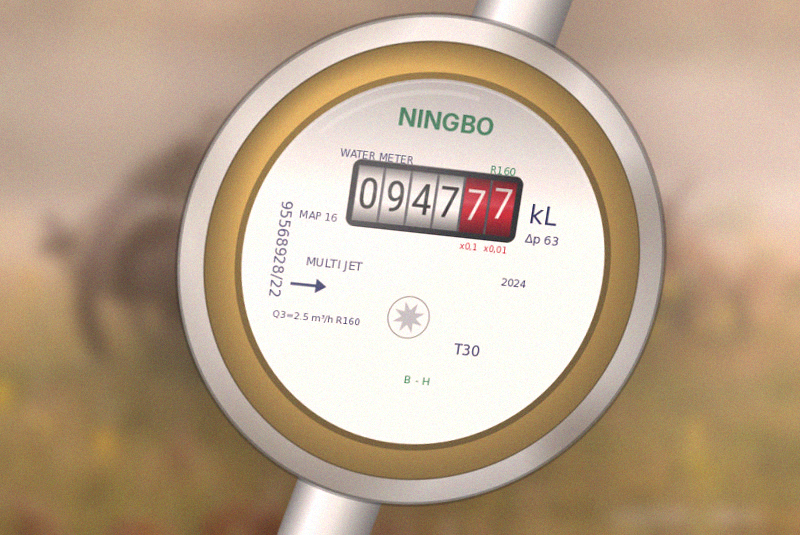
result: 947.77 kL
